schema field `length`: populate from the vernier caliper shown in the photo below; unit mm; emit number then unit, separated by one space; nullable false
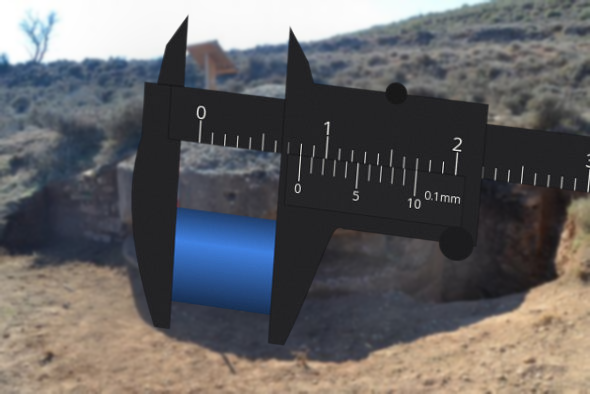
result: 8.0 mm
